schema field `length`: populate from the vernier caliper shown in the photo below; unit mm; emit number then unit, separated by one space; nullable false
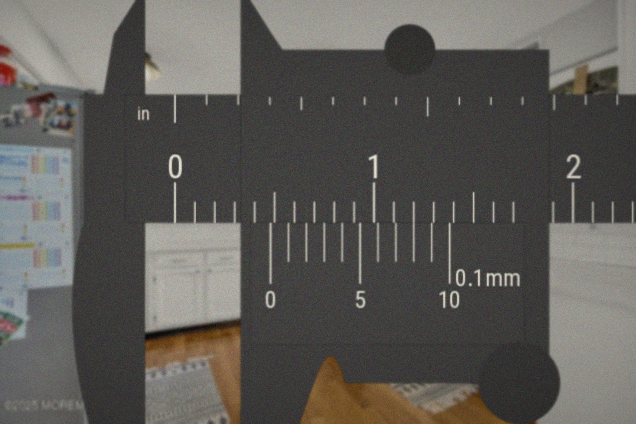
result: 4.8 mm
